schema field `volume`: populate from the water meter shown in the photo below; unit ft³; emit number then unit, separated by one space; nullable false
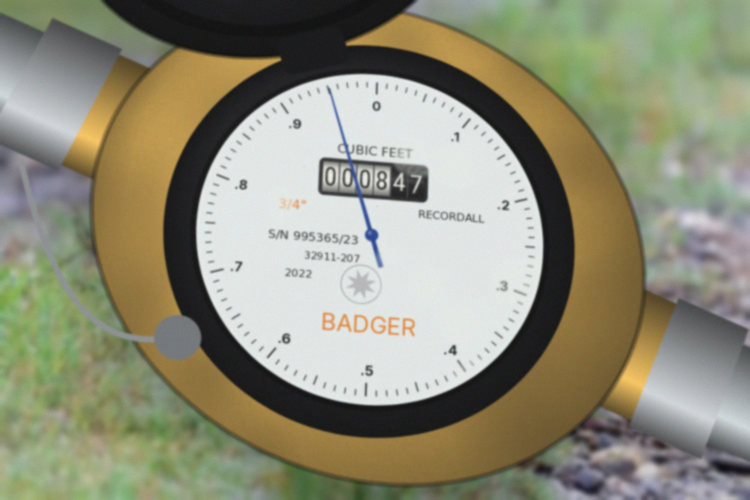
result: 846.95 ft³
